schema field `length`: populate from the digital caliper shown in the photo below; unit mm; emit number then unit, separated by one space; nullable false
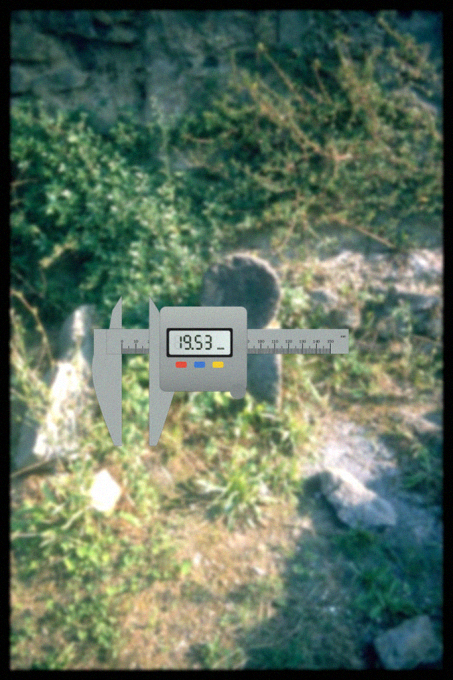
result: 19.53 mm
